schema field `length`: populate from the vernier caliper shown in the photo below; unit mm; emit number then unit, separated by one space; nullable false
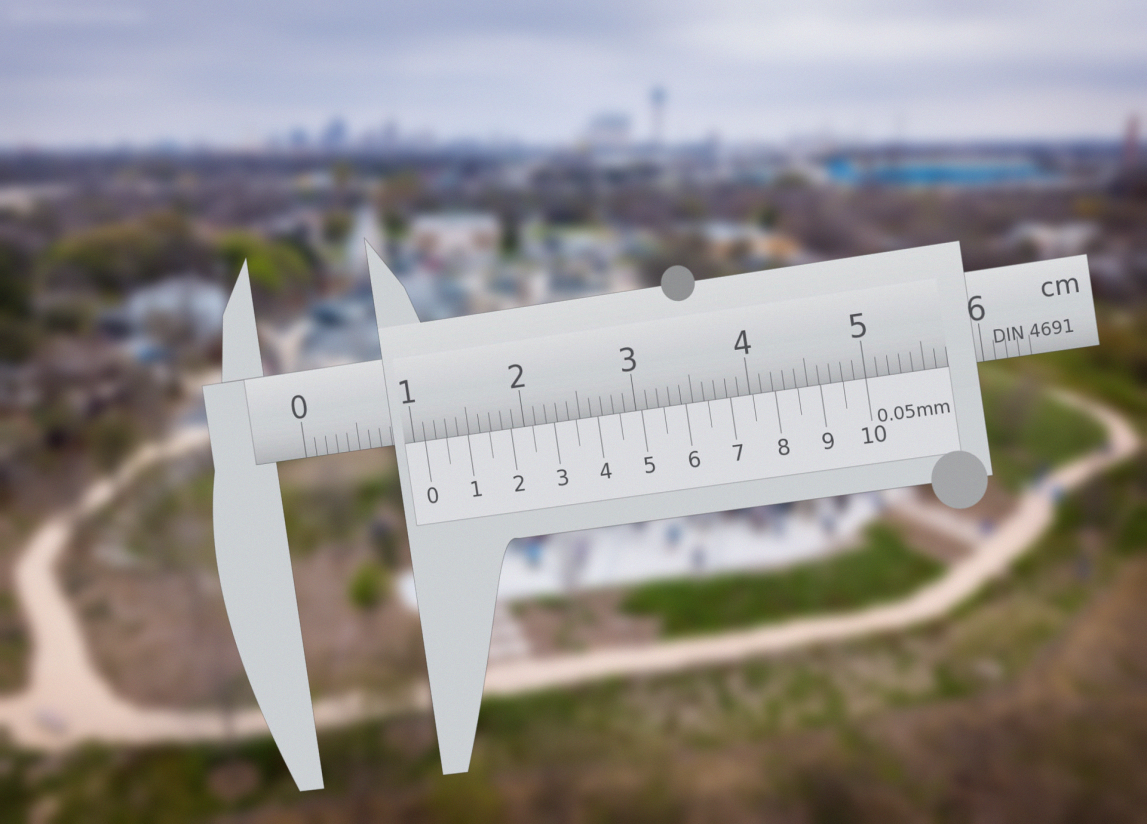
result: 11.0 mm
